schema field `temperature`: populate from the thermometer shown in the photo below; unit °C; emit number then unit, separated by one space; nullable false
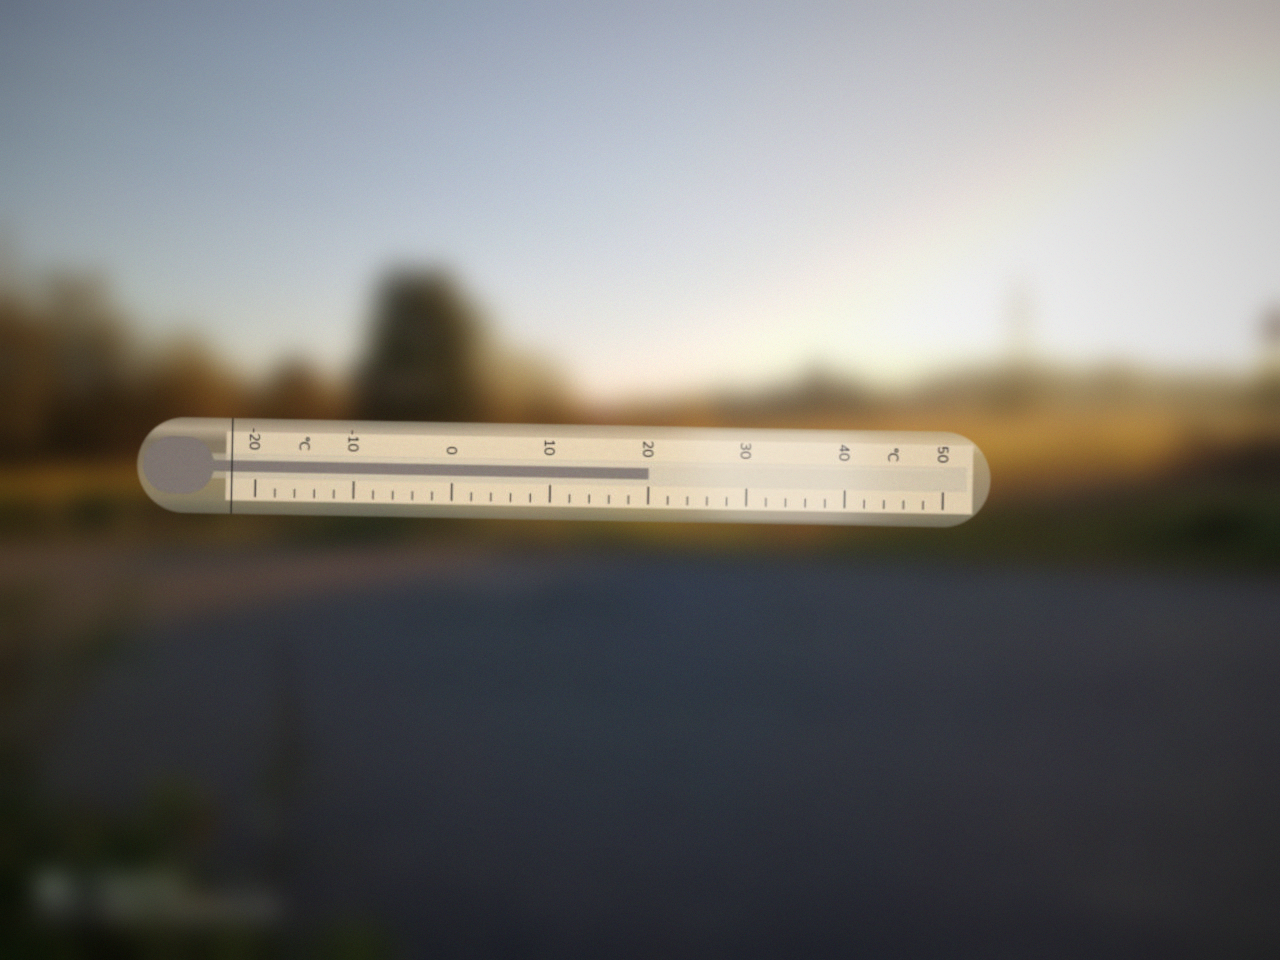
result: 20 °C
